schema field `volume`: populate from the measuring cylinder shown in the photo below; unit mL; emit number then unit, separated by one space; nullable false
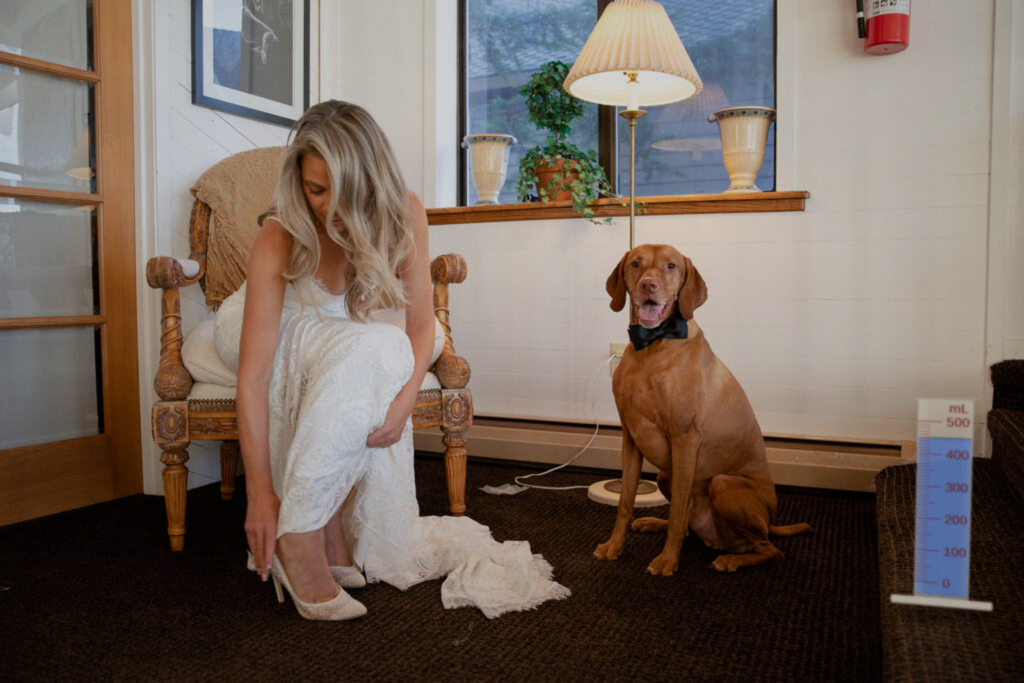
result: 450 mL
